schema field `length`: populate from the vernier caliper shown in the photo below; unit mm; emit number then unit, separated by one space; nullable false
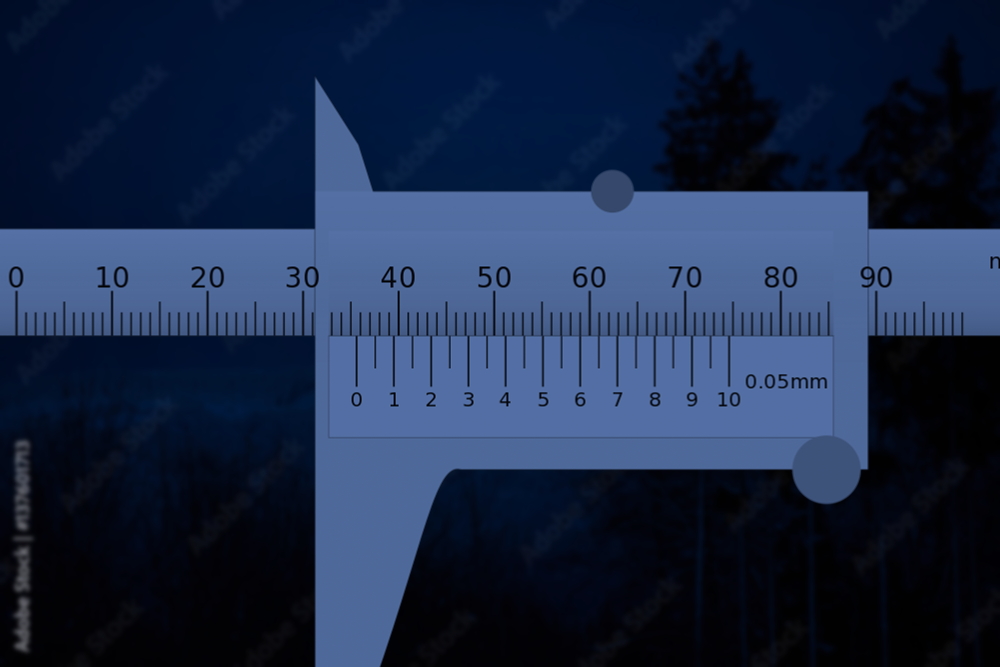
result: 35.6 mm
